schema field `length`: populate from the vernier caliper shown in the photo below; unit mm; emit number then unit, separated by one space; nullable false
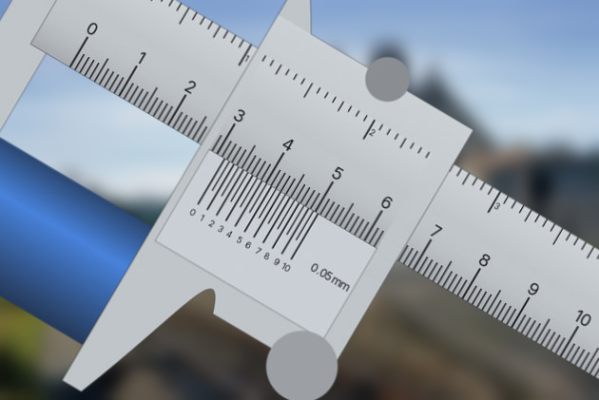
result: 31.6 mm
